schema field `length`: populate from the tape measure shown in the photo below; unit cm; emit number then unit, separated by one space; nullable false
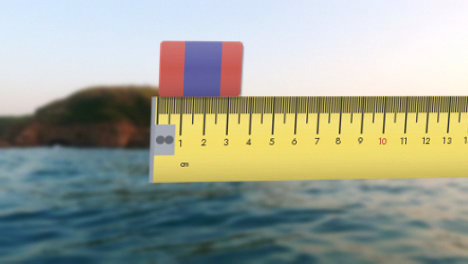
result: 3.5 cm
